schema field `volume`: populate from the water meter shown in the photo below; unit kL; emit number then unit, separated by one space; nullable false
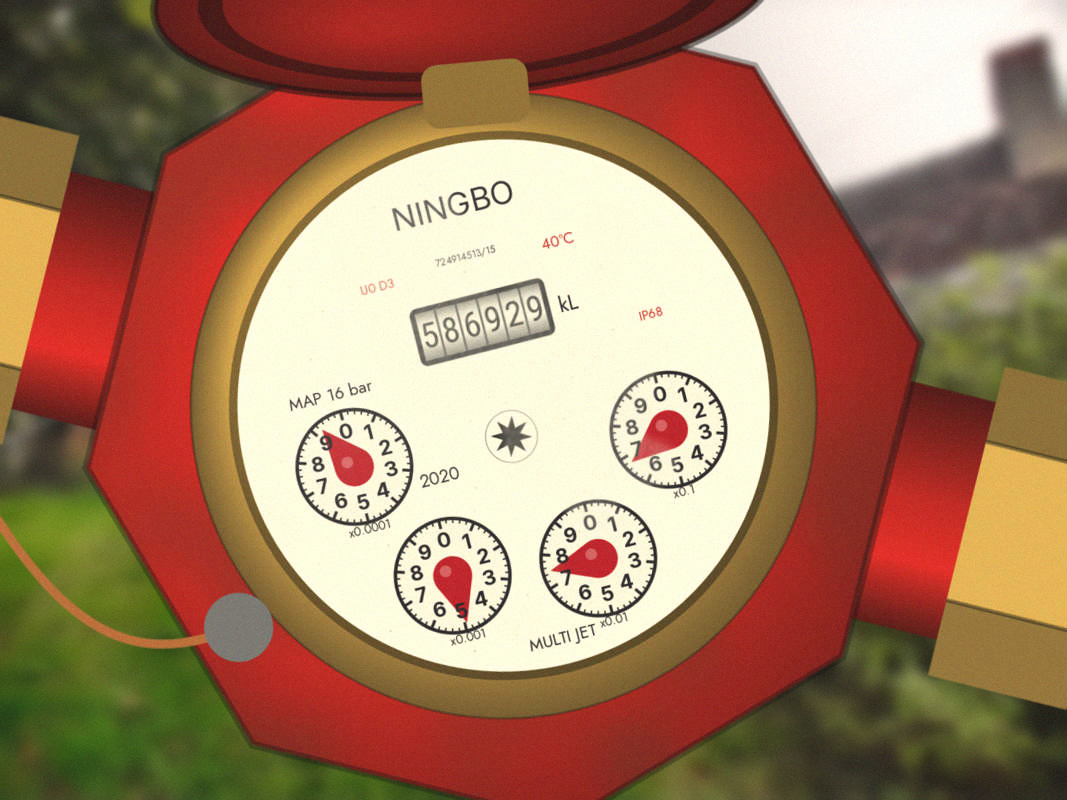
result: 586929.6749 kL
